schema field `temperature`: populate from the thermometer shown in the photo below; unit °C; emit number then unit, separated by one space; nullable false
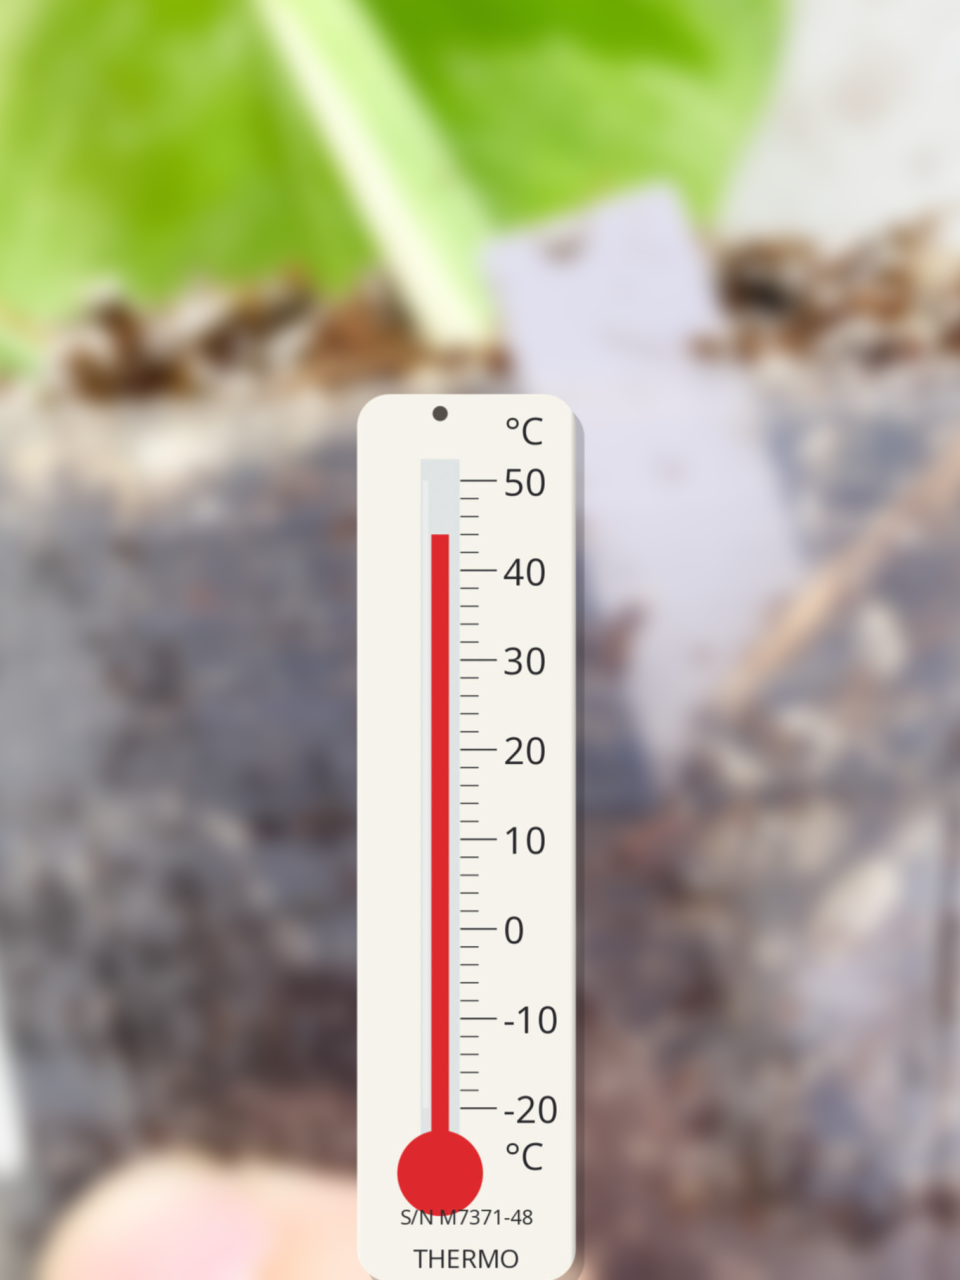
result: 44 °C
